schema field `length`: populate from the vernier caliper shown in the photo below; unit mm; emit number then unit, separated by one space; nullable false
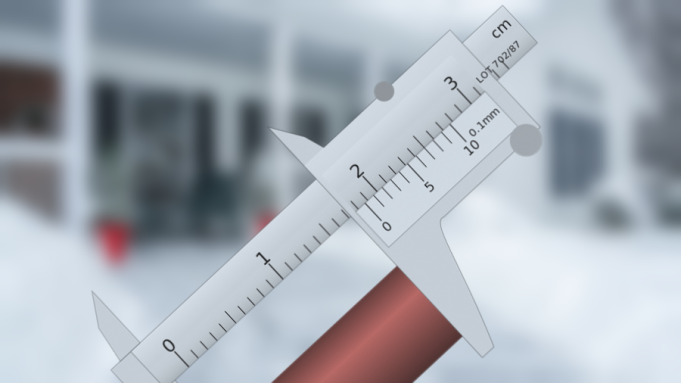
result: 18.7 mm
